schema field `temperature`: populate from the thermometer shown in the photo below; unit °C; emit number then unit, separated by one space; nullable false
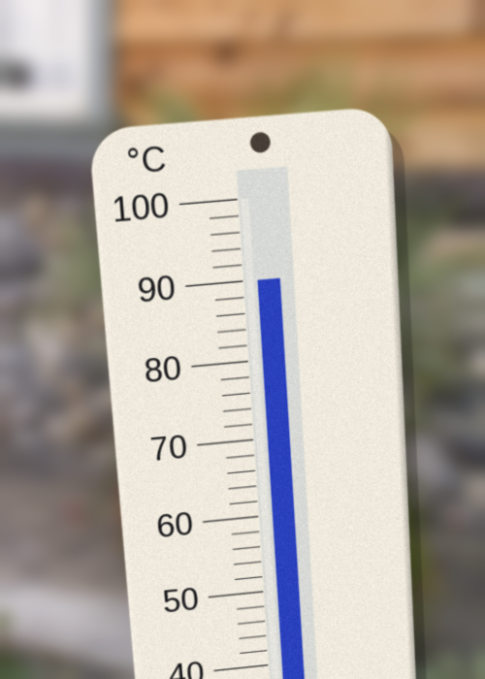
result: 90 °C
